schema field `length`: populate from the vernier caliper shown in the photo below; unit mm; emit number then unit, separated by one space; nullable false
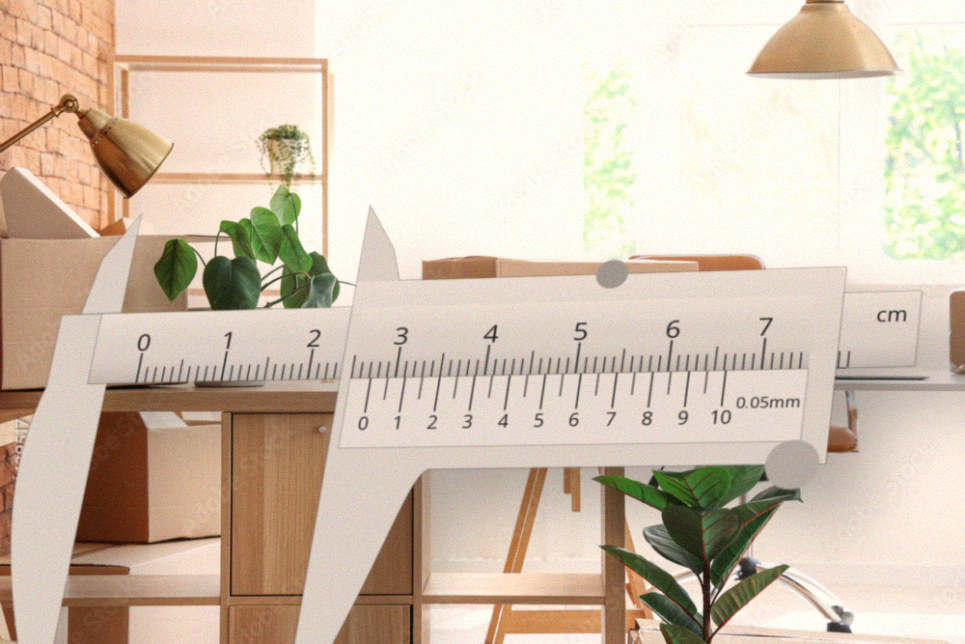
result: 27.2 mm
